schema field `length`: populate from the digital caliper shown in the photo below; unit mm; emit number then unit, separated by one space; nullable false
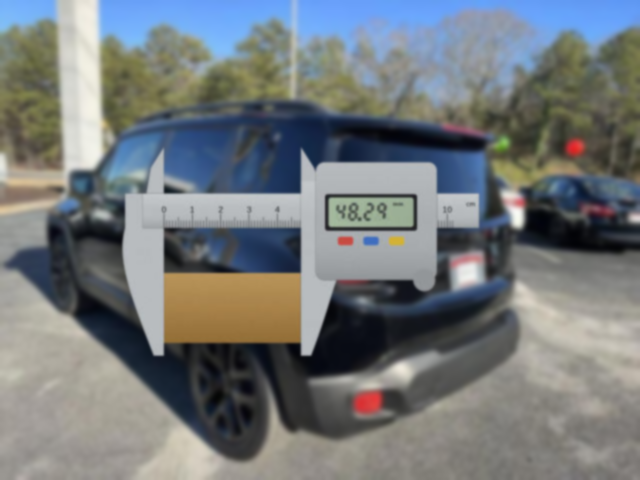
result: 48.29 mm
